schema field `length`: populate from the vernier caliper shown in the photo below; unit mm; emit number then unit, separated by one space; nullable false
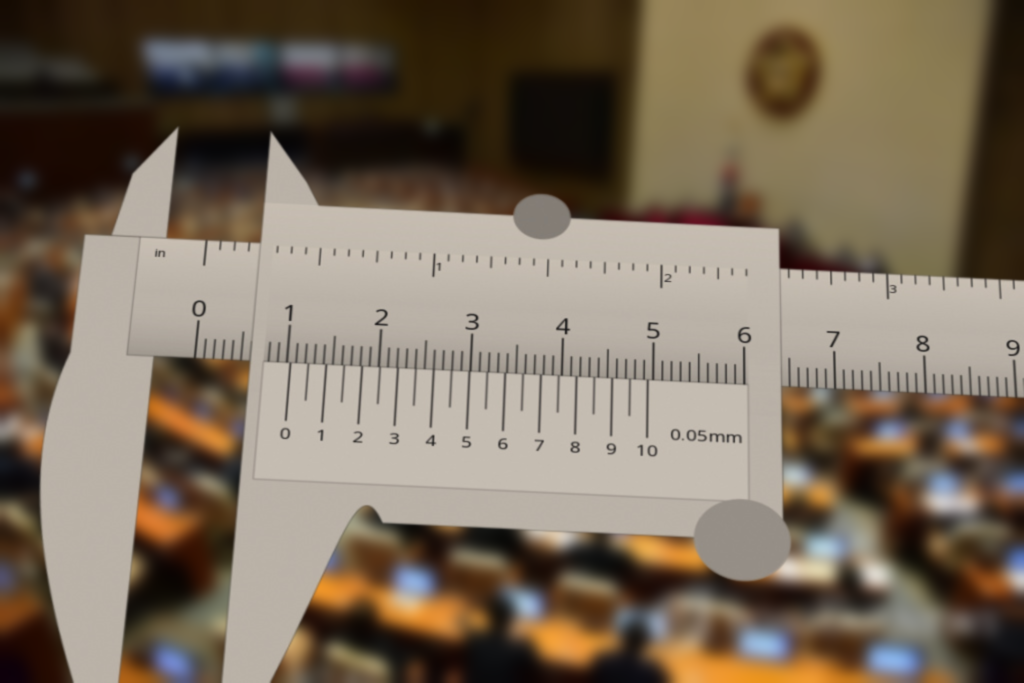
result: 10.4 mm
